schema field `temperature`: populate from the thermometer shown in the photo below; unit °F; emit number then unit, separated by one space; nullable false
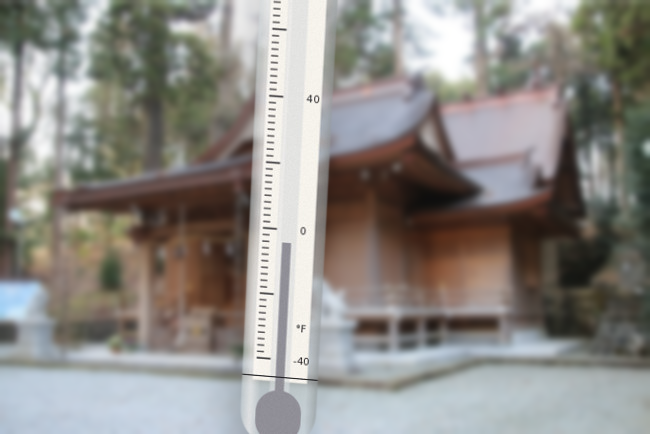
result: -4 °F
